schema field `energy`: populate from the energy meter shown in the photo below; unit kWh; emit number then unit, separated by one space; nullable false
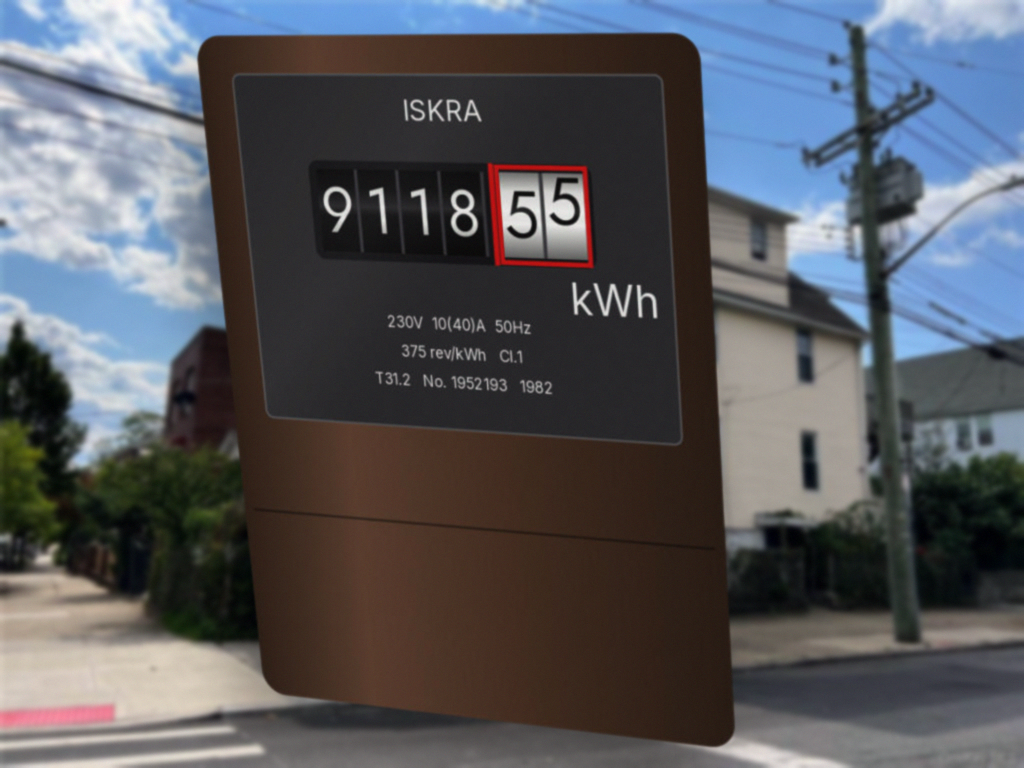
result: 9118.55 kWh
